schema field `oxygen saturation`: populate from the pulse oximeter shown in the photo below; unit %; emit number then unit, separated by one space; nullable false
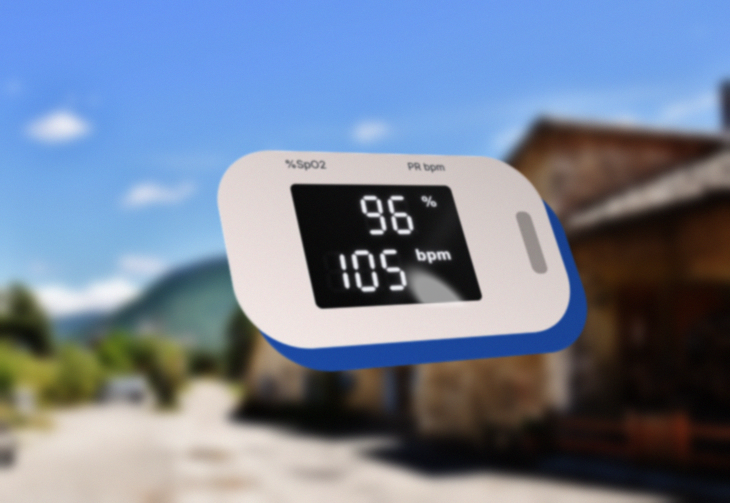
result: 96 %
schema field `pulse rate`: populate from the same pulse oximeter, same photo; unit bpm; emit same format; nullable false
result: 105 bpm
